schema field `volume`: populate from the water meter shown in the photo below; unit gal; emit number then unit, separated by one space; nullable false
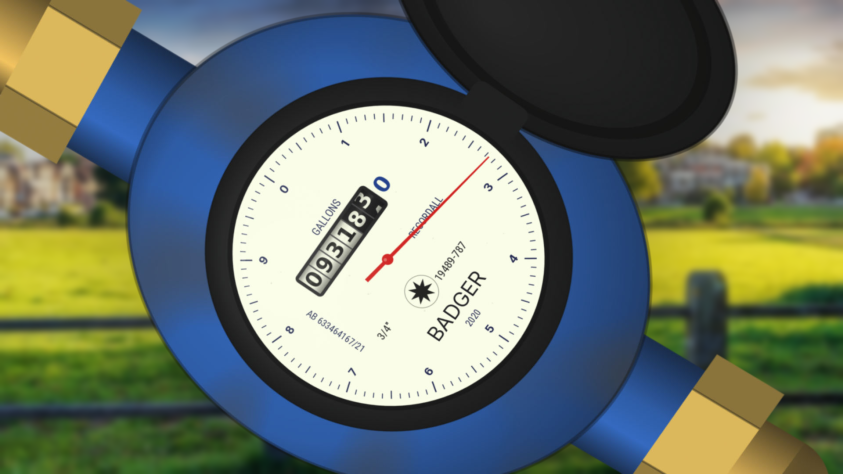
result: 931832.7 gal
